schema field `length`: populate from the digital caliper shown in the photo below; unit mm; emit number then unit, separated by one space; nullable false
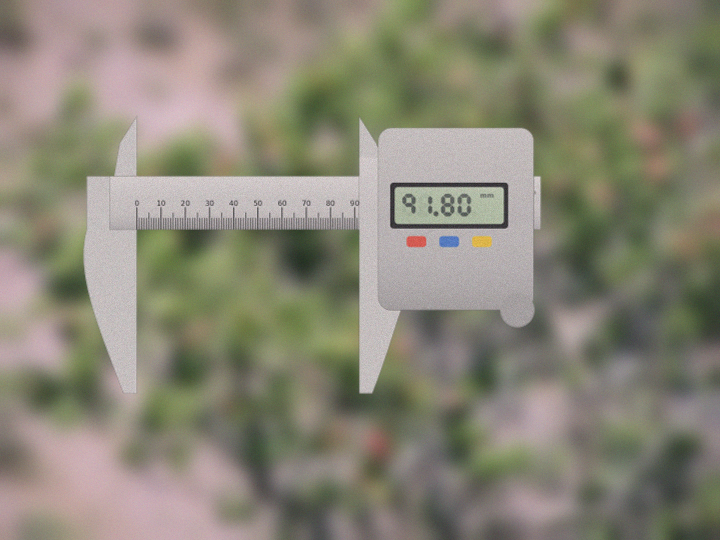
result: 91.80 mm
